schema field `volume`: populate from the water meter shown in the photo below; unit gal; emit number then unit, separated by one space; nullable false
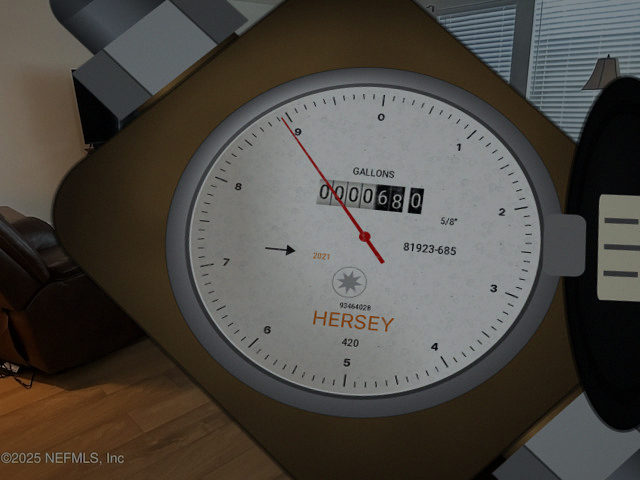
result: 678.9 gal
